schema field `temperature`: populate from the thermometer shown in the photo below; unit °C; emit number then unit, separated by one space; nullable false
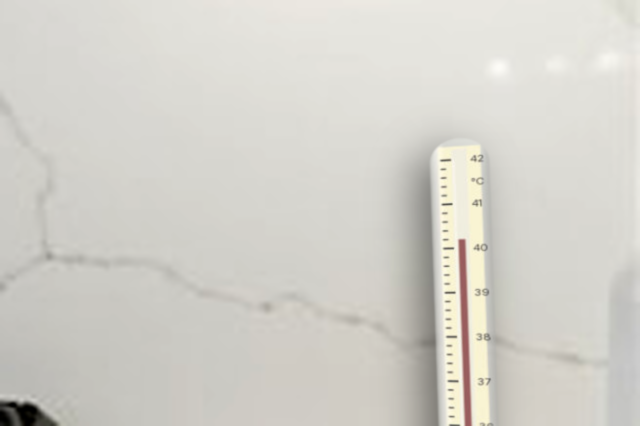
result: 40.2 °C
